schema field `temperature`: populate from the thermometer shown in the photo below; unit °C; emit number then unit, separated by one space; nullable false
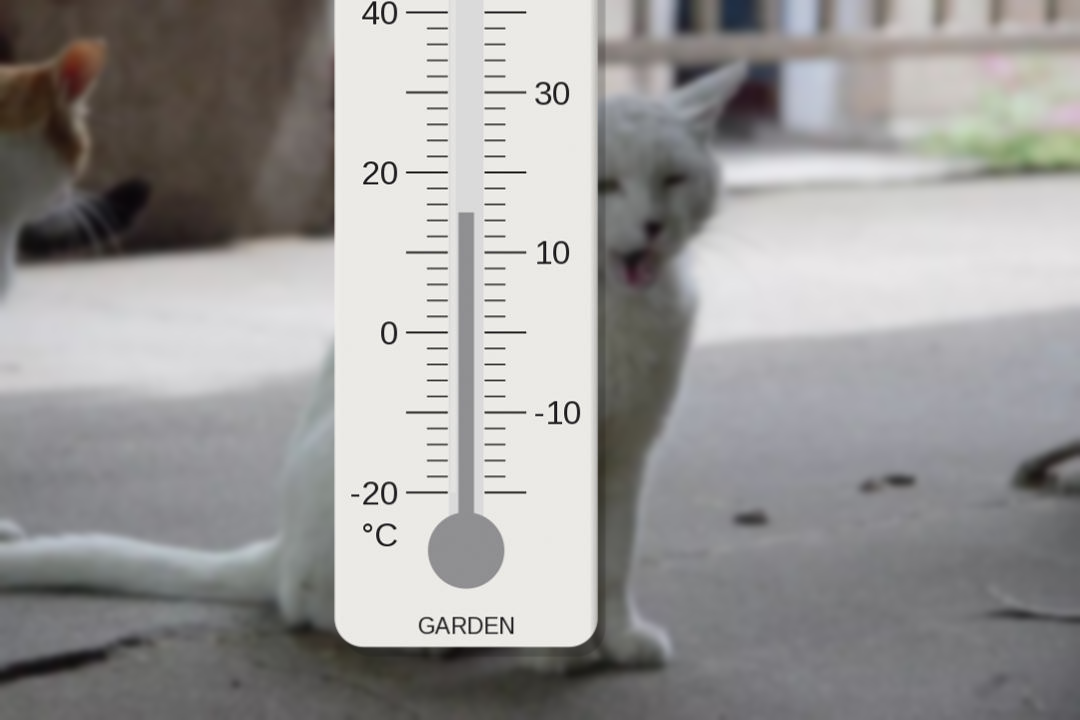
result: 15 °C
